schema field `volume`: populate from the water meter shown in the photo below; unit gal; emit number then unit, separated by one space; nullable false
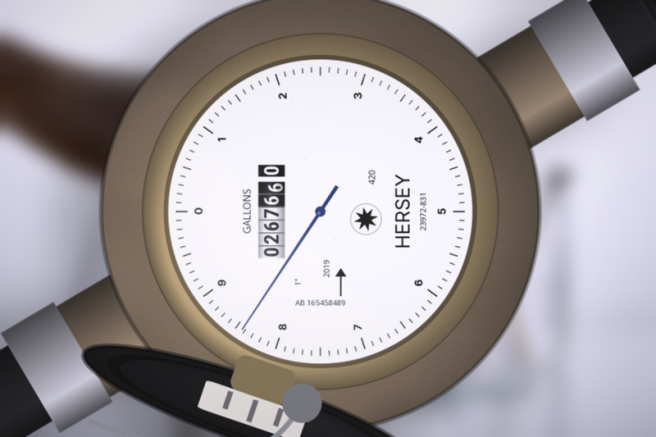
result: 267658.4 gal
